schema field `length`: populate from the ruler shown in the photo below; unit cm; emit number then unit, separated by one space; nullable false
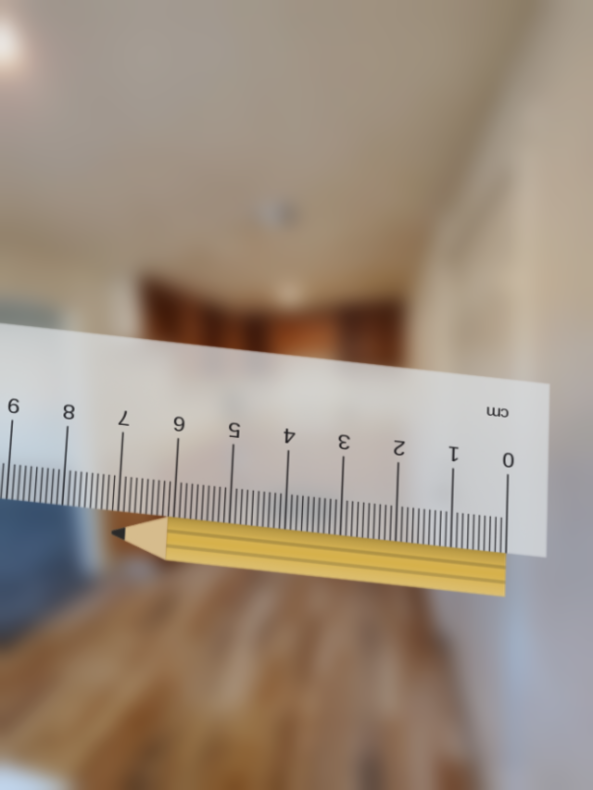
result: 7.1 cm
